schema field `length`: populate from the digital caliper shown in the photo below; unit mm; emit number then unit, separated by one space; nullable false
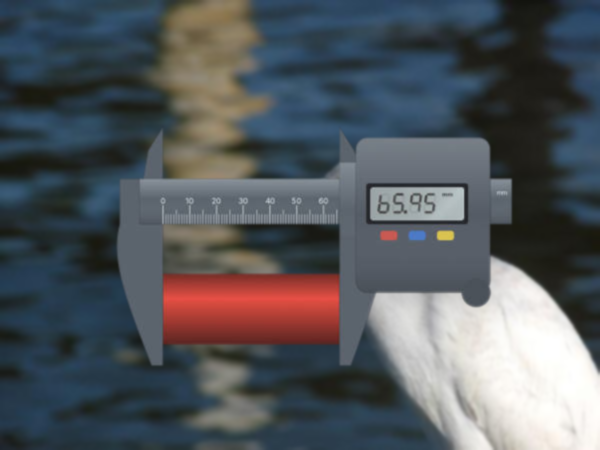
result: 65.95 mm
